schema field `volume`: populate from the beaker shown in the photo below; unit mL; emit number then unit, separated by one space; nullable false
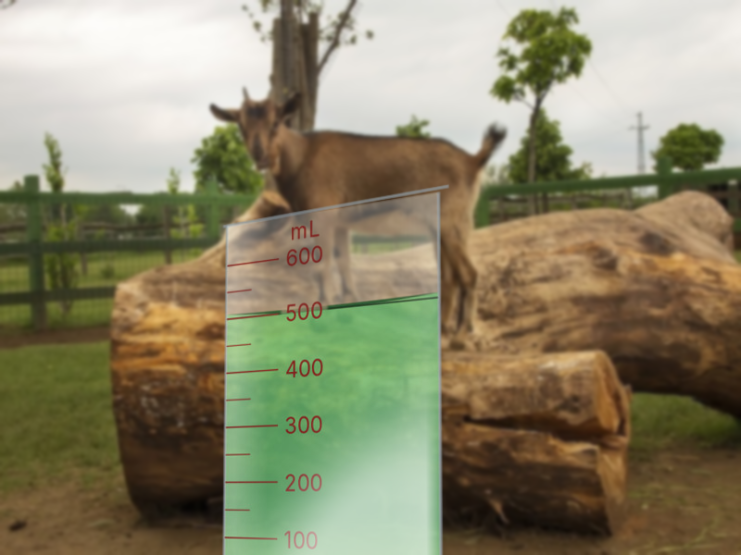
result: 500 mL
